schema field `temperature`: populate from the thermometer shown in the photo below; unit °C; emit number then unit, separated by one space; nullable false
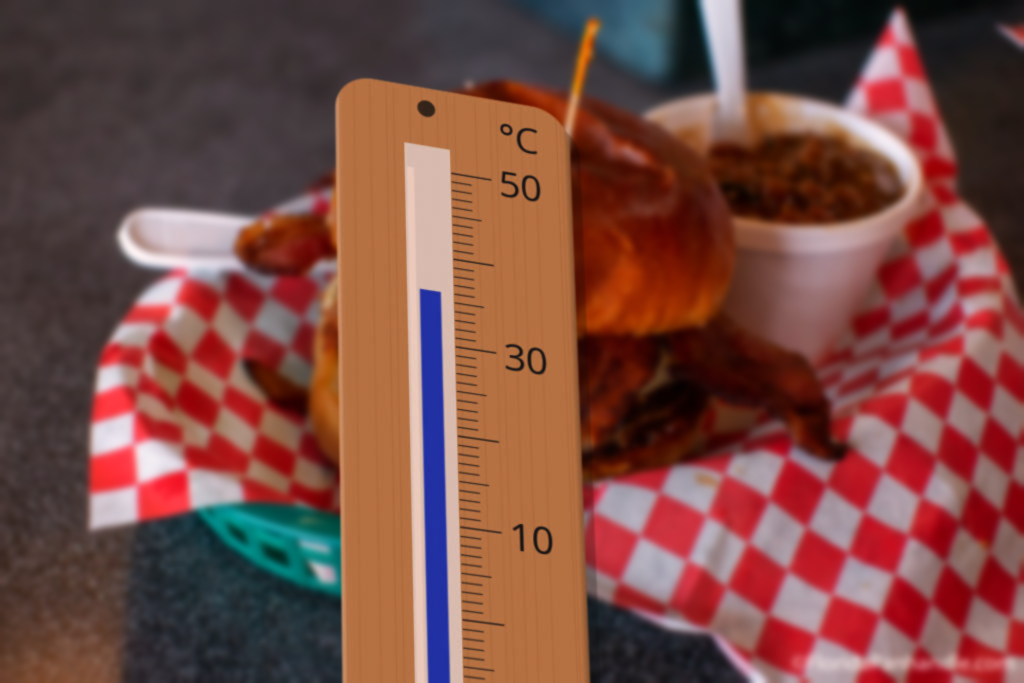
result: 36 °C
